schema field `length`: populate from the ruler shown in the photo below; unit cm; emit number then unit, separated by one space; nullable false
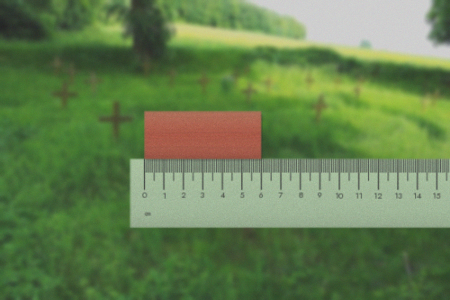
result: 6 cm
